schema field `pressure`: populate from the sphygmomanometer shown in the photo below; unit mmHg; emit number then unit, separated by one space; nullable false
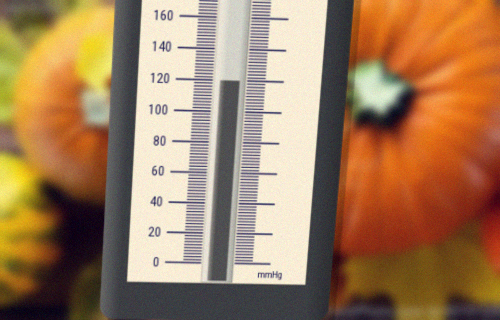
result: 120 mmHg
